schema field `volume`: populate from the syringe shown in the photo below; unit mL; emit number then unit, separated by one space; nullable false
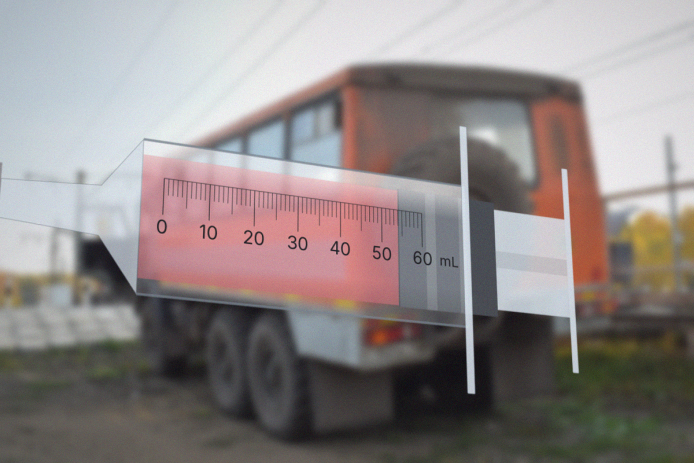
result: 54 mL
